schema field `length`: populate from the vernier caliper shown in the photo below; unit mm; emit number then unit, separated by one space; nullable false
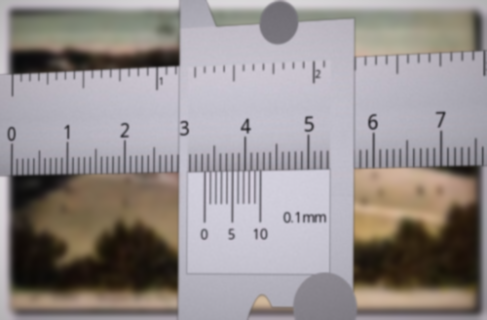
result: 33.5 mm
